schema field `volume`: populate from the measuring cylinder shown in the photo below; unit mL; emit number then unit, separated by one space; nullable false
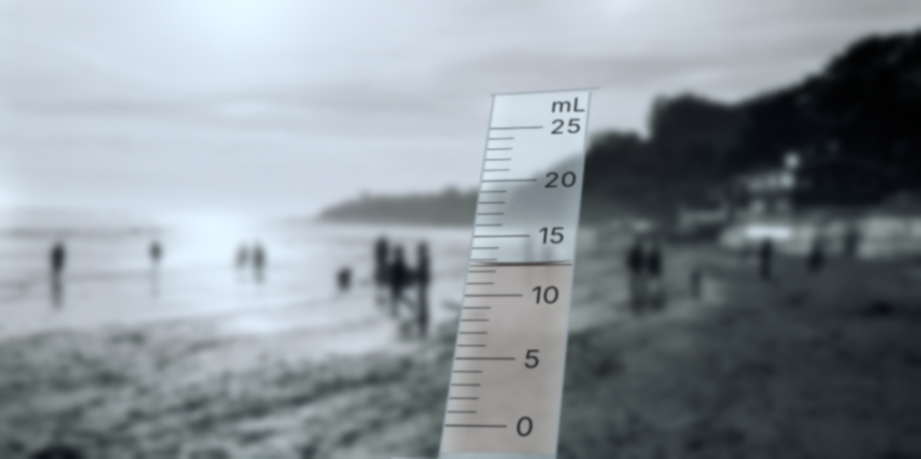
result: 12.5 mL
